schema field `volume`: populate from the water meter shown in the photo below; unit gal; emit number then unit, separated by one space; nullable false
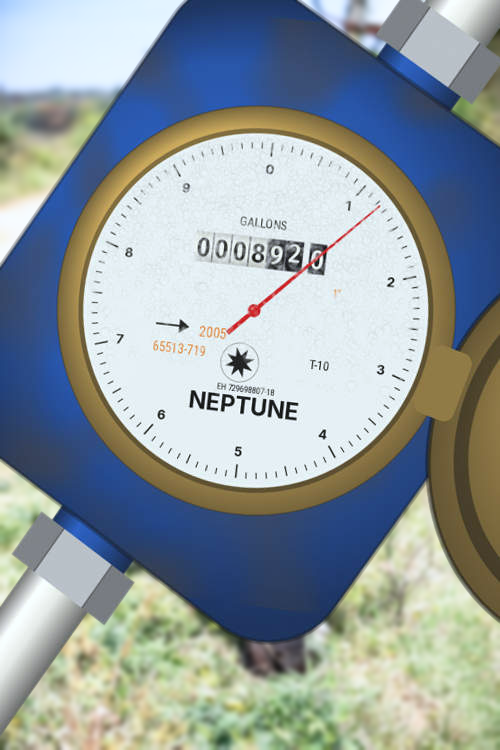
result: 8921.2 gal
